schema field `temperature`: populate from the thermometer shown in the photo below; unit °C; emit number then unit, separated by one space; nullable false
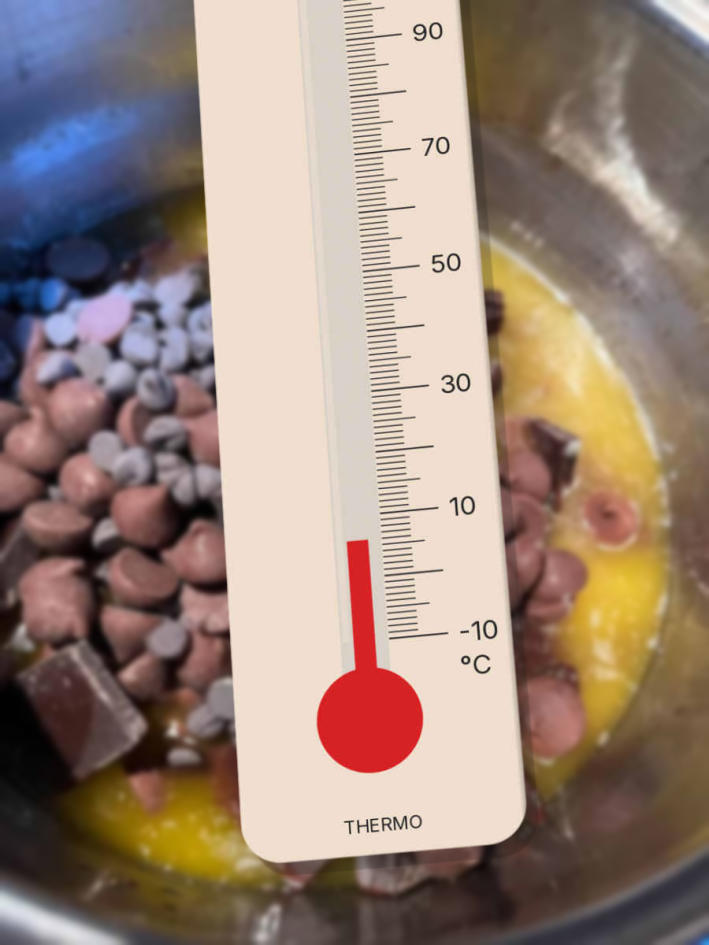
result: 6 °C
